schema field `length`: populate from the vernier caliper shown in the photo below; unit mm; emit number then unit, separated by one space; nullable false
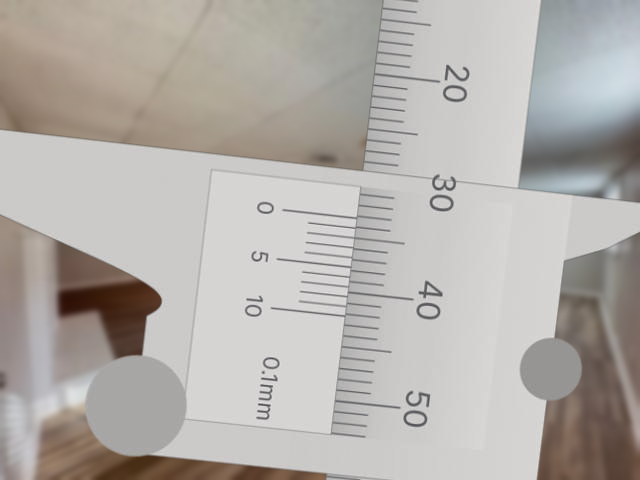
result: 33.2 mm
